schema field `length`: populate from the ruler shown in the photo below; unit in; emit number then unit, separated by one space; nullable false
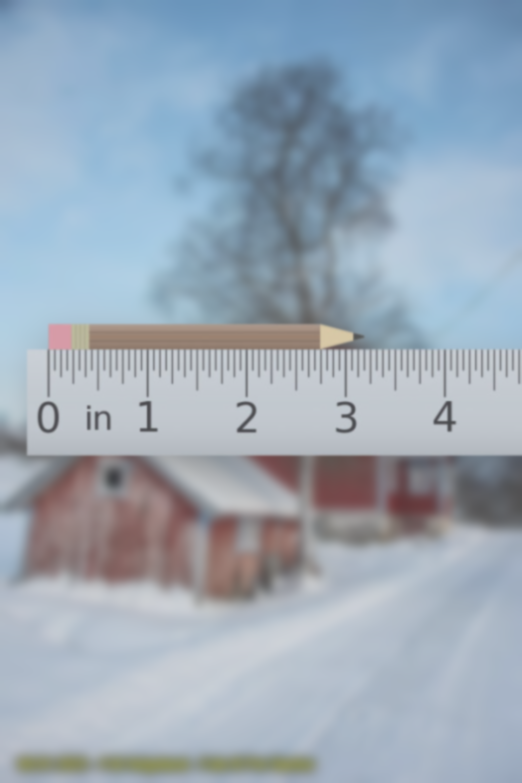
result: 3.1875 in
